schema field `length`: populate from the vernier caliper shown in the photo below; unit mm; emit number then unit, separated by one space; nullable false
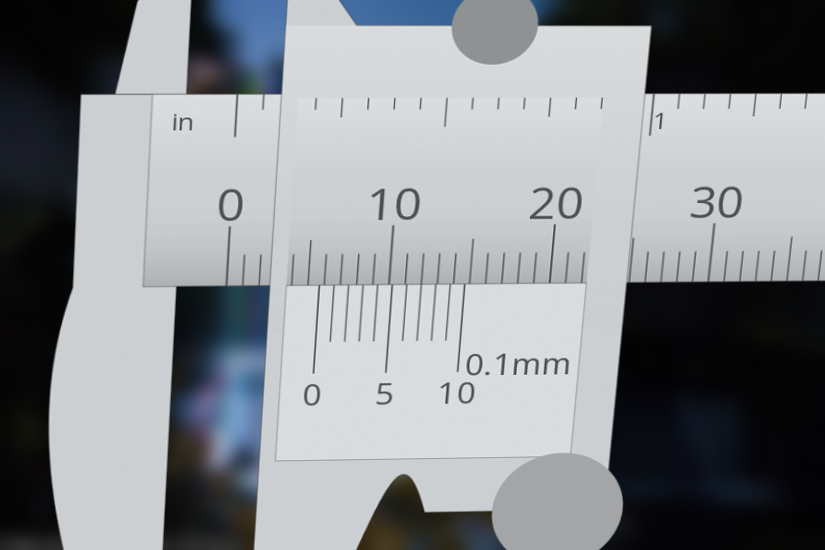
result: 5.7 mm
